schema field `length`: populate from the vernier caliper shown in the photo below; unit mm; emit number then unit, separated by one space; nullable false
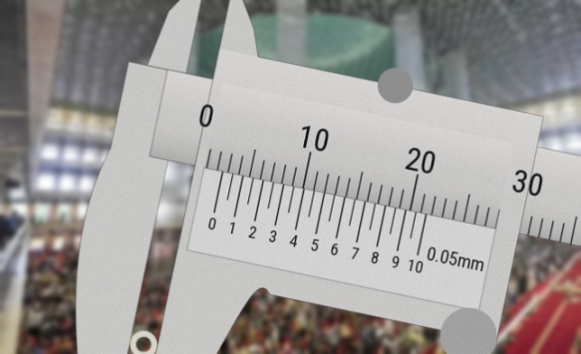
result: 2.5 mm
